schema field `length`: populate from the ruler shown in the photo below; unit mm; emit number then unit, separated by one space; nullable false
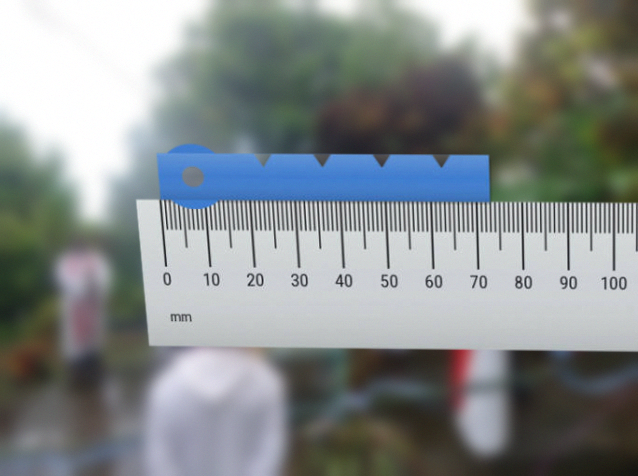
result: 73 mm
